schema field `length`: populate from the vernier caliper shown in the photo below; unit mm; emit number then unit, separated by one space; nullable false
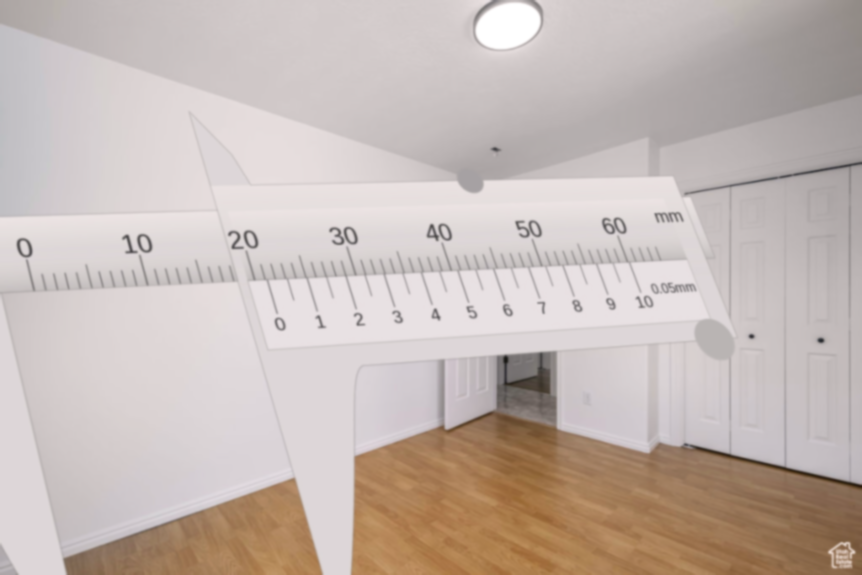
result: 21.2 mm
